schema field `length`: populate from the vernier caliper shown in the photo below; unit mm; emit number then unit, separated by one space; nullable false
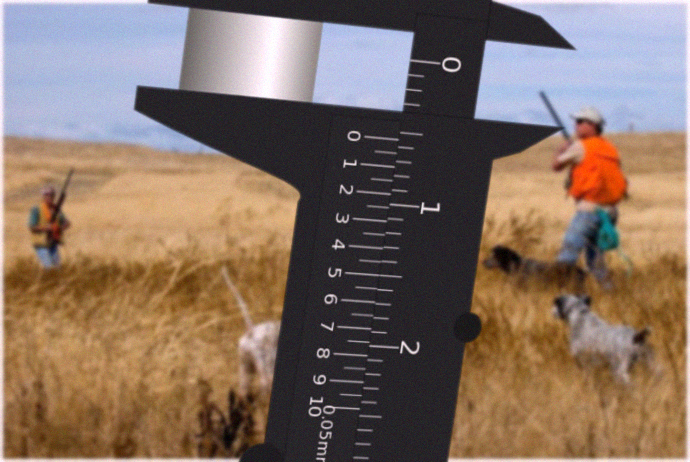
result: 5.5 mm
